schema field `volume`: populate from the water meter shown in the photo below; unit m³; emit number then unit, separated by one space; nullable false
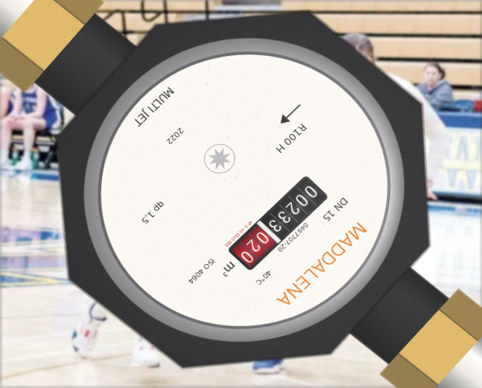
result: 233.020 m³
